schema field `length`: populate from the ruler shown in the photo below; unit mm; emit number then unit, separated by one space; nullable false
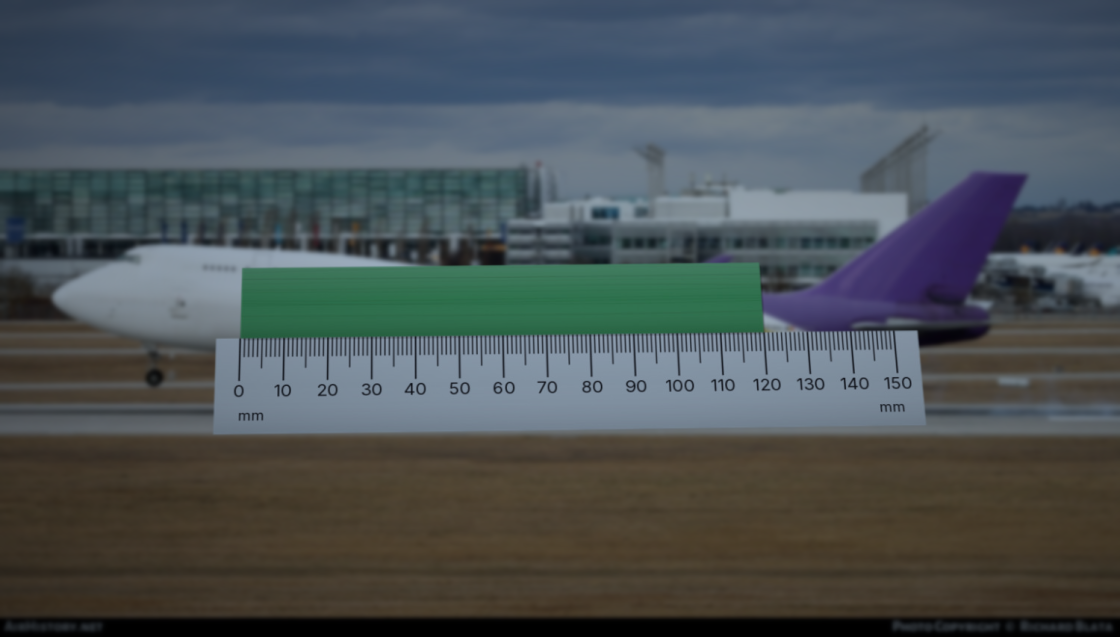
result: 120 mm
